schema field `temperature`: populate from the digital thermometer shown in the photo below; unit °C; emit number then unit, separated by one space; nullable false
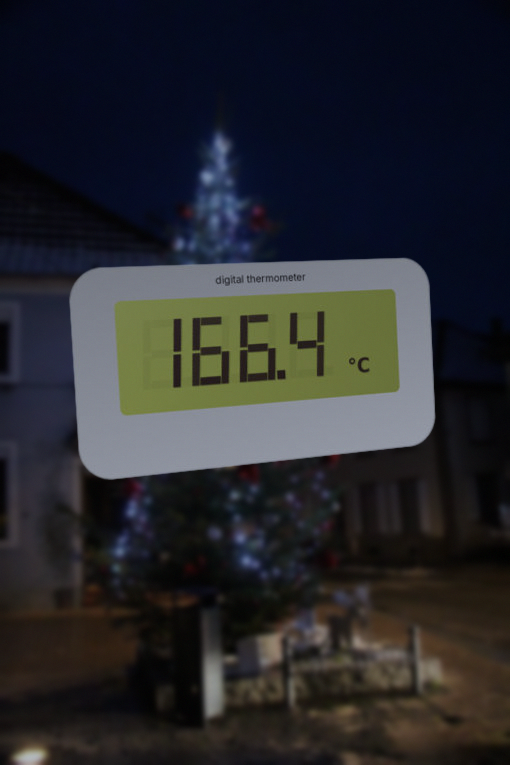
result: 166.4 °C
